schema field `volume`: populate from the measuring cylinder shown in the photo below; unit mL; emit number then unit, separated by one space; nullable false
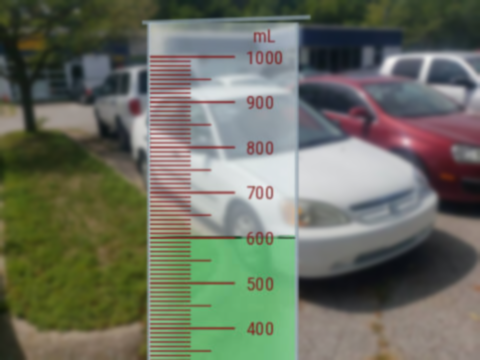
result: 600 mL
